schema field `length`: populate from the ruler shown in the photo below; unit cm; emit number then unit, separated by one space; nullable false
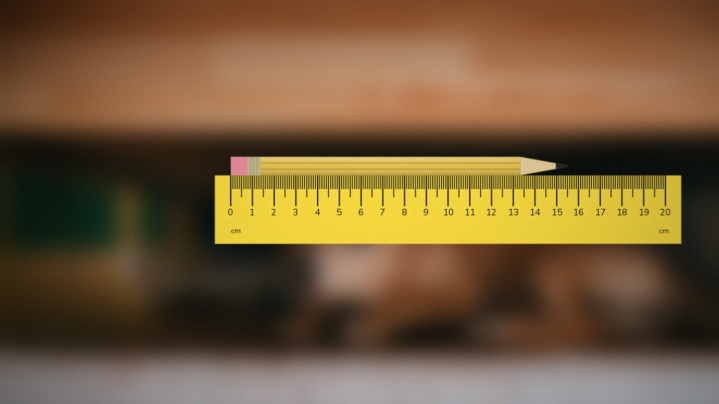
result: 15.5 cm
